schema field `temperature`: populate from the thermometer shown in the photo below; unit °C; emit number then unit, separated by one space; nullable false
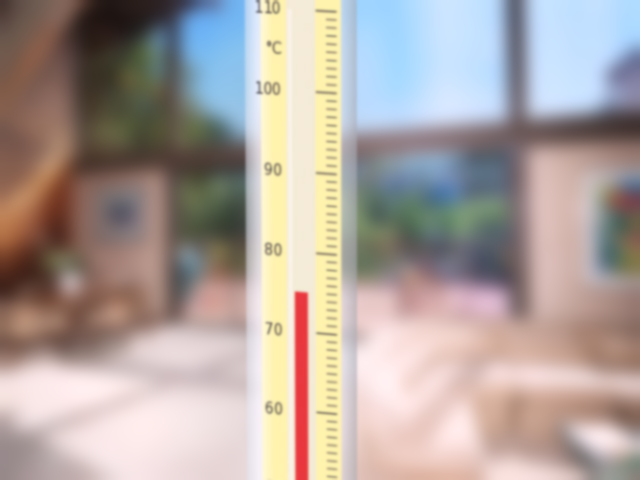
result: 75 °C
